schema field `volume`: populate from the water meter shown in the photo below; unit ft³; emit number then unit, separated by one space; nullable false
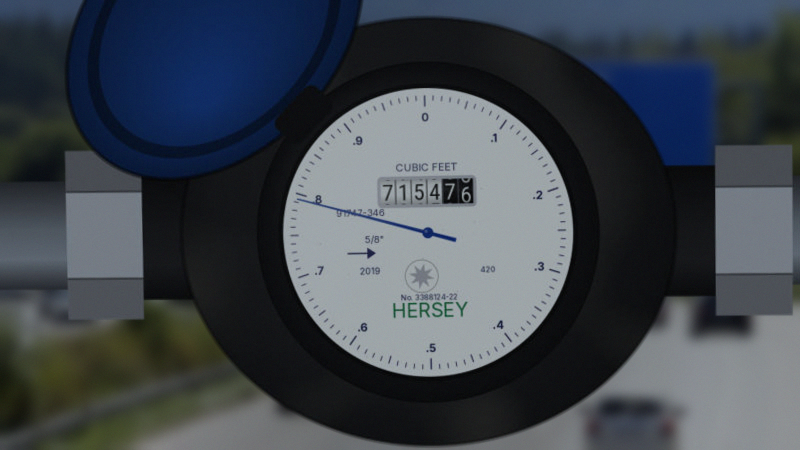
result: 715475.79 ft³
